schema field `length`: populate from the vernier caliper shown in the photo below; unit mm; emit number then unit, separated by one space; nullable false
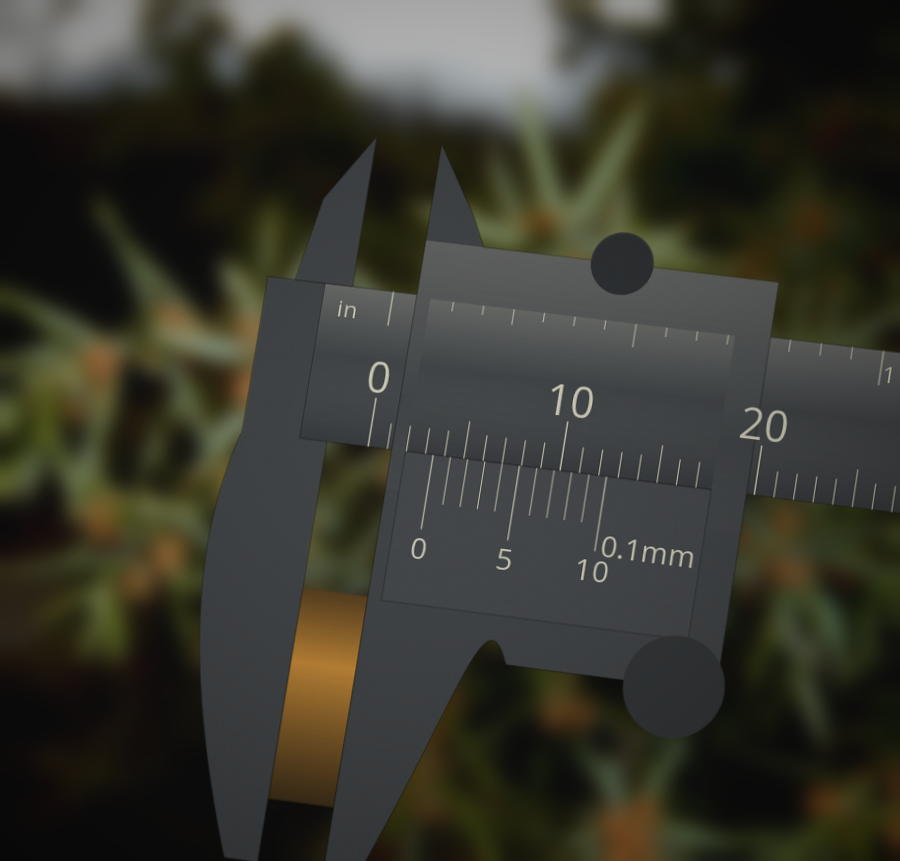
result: 3.4 mm
